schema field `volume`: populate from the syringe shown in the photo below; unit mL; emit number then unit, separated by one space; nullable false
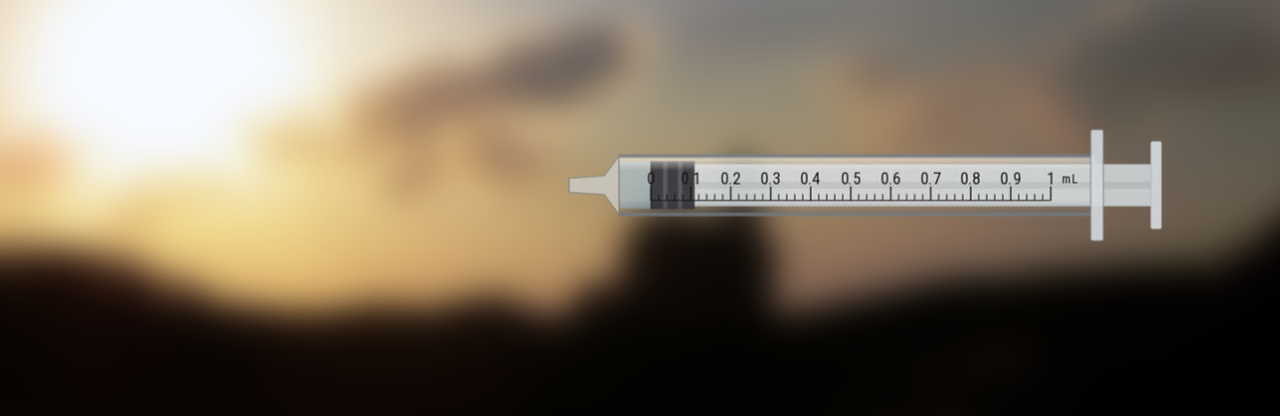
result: 0 mL
